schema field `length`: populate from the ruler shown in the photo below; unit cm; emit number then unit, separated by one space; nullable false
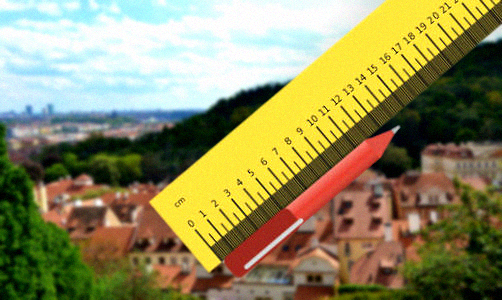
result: 14 cm
